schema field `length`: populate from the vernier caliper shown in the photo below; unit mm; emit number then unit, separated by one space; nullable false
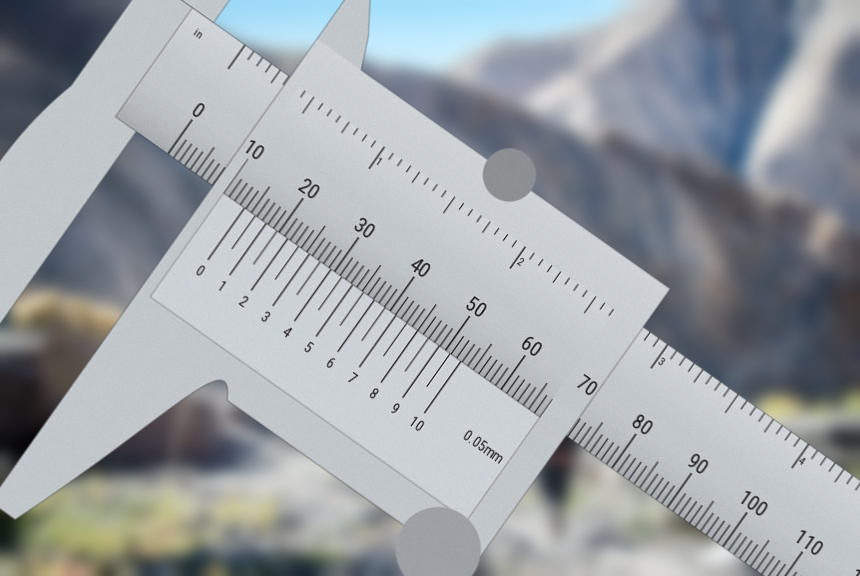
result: 13.8 mm
